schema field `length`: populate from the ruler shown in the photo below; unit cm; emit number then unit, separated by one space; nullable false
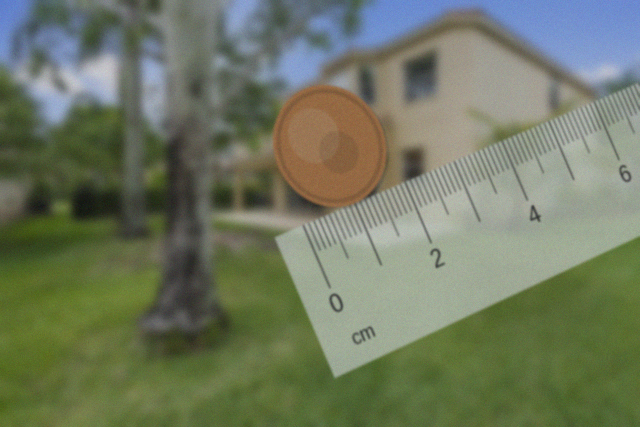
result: 2 cm
